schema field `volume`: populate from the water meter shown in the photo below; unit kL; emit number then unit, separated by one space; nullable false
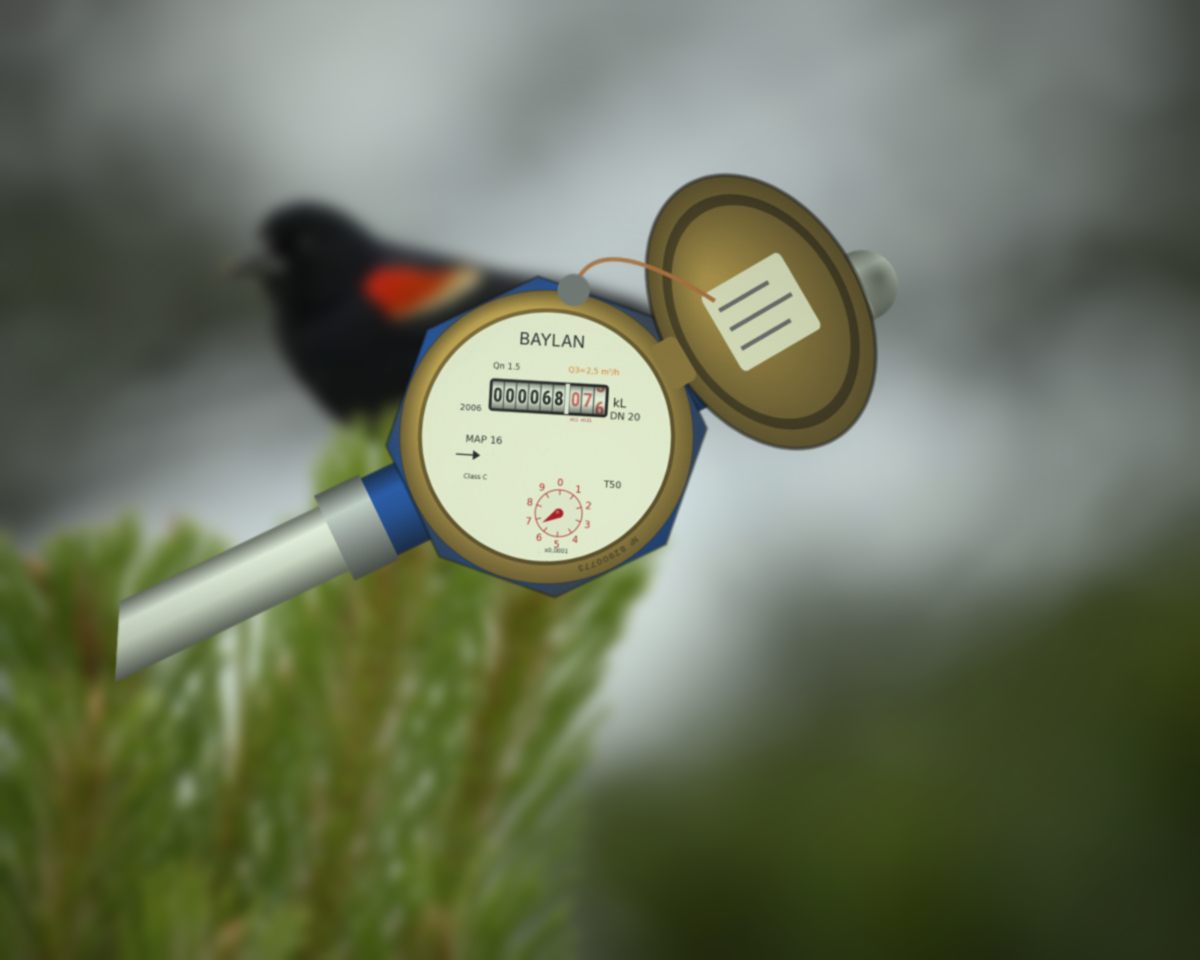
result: 68.0756 kL
